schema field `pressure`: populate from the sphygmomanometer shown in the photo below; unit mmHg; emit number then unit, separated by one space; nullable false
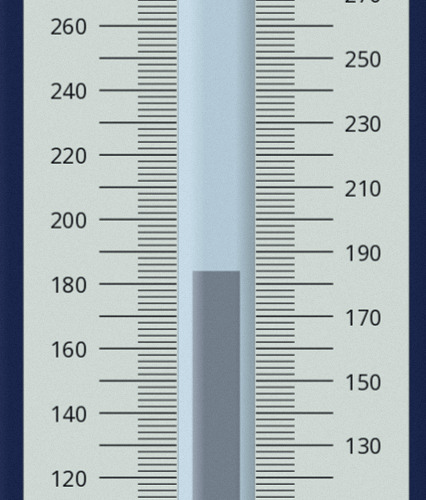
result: 184 mmHg
